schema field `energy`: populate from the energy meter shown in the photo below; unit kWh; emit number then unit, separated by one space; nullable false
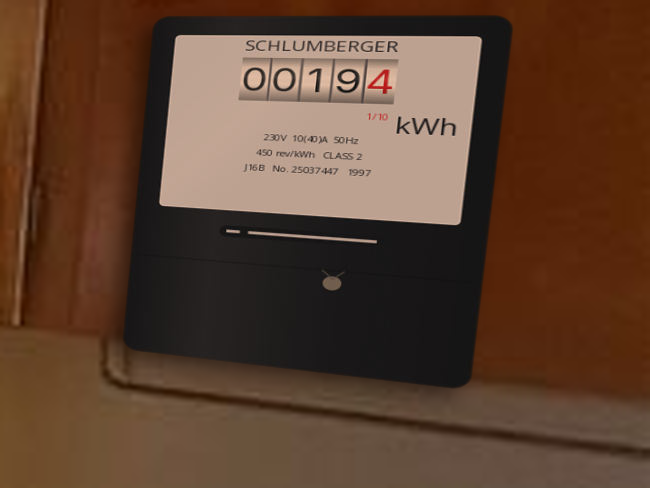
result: 19.4 kWh
